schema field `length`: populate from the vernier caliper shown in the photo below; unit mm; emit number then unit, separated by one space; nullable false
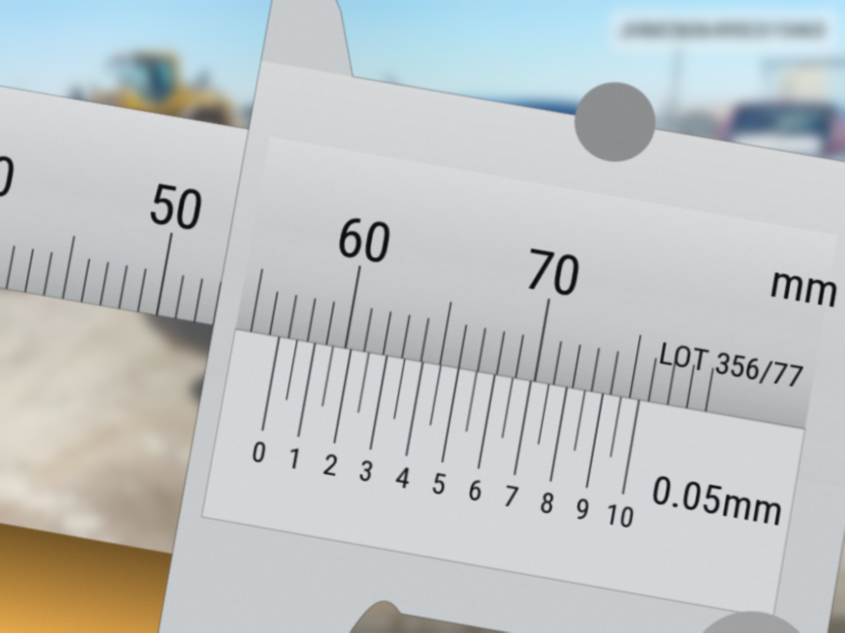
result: 56.5 mm
